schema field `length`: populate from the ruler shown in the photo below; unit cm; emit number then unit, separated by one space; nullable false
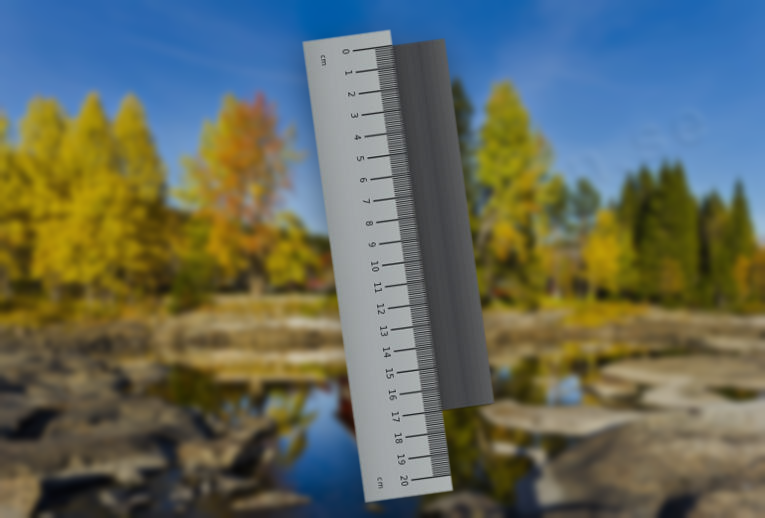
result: 17 cm
